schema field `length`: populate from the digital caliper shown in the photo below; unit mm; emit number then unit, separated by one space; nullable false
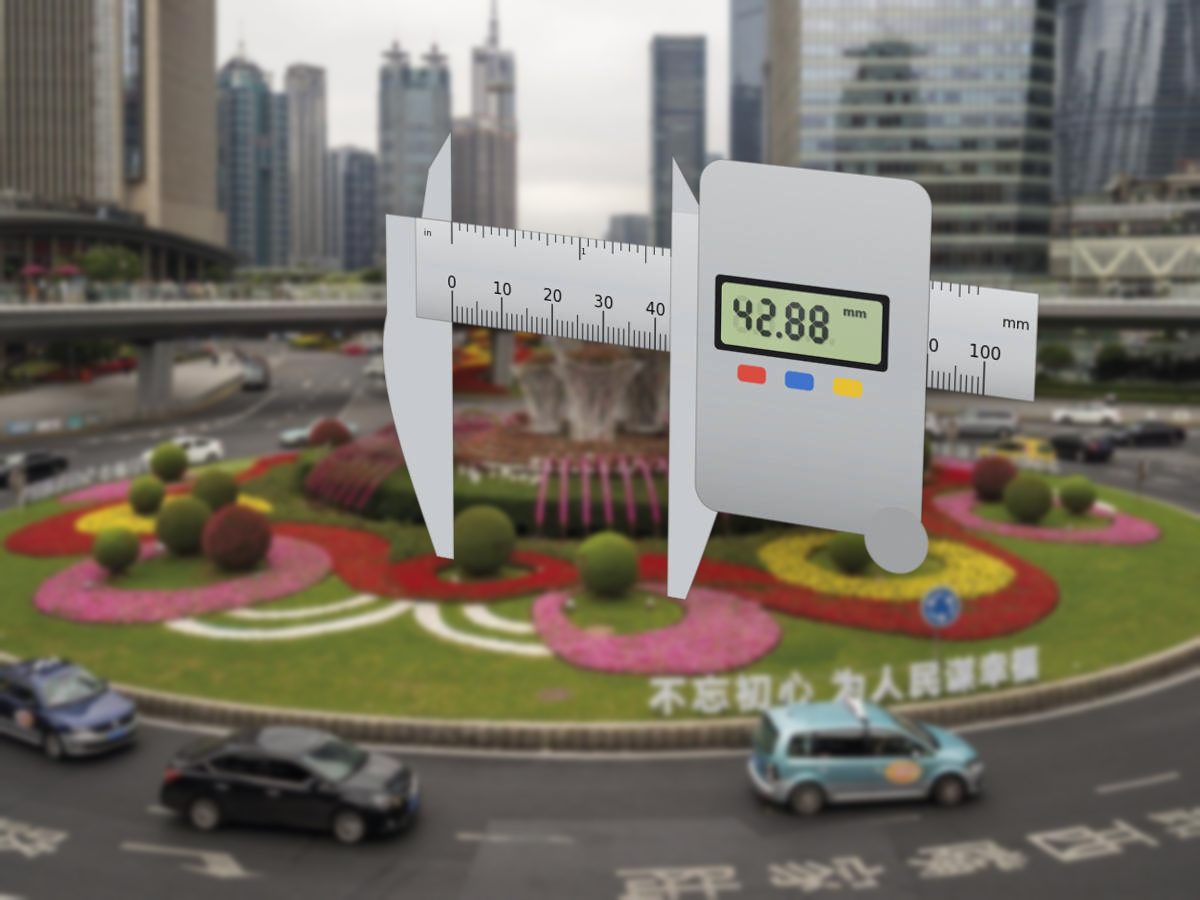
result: 42.88 mm
